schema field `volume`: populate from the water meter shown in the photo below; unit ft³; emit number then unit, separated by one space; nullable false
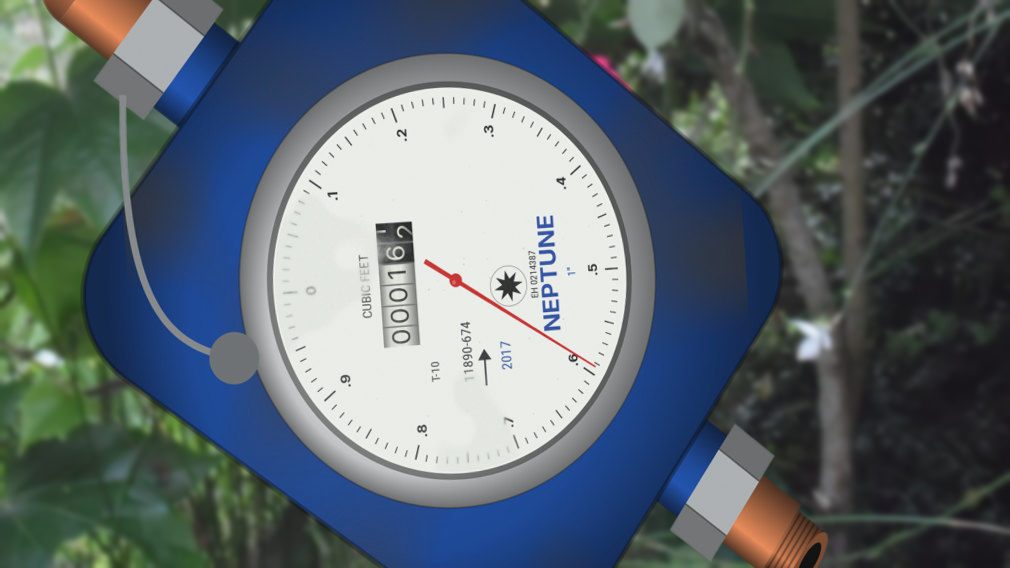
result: 161.59 ft³
